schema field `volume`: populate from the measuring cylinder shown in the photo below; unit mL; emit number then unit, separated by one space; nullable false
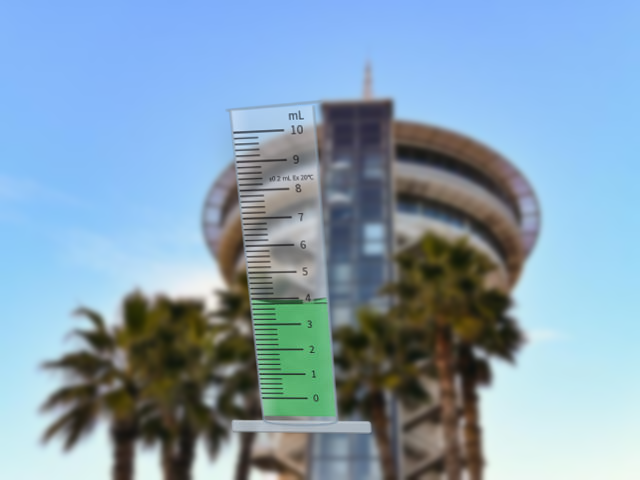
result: 3.8 mL
